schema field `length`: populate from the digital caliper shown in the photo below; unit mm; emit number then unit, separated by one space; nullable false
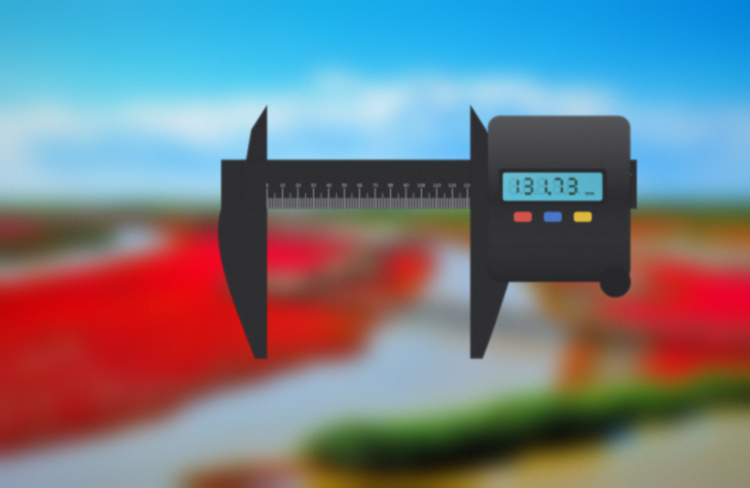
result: 131.73 mm
